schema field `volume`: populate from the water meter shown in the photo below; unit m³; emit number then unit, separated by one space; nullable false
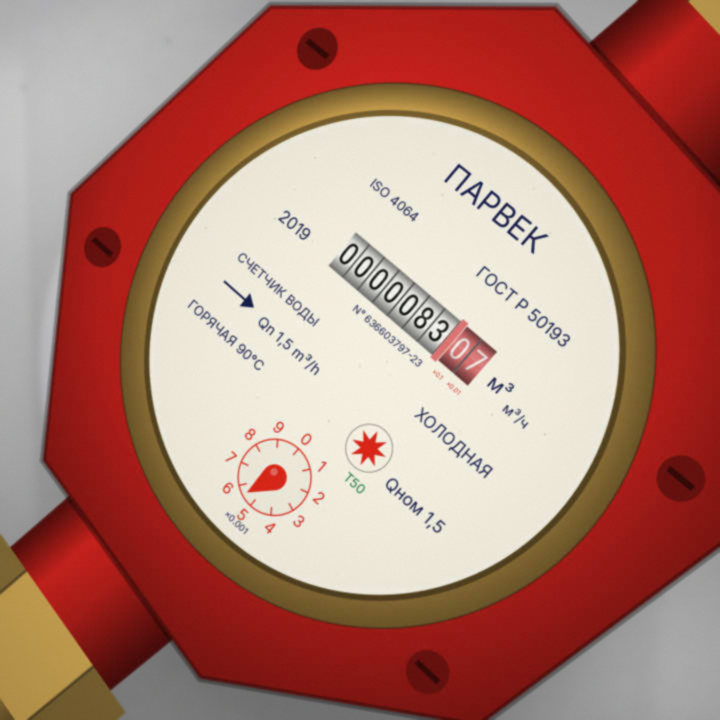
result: 83.075 m³
